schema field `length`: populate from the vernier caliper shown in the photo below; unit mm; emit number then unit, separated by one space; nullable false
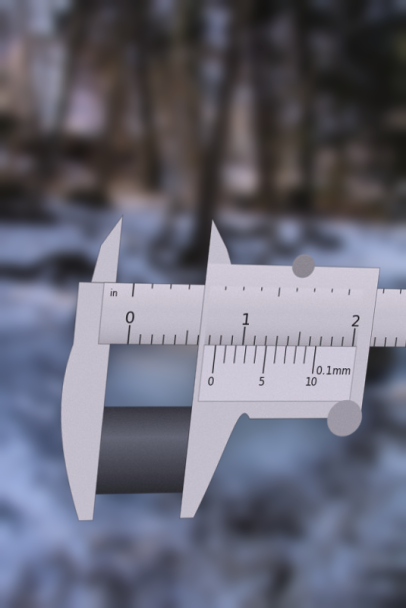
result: 7.6 mm
